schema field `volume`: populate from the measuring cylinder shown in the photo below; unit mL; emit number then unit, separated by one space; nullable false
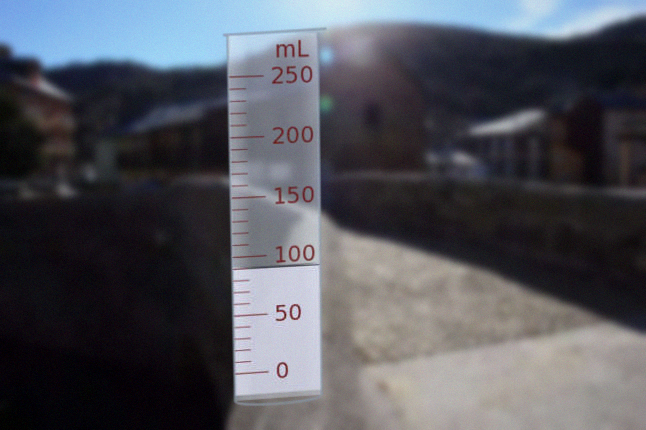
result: 90 mL
